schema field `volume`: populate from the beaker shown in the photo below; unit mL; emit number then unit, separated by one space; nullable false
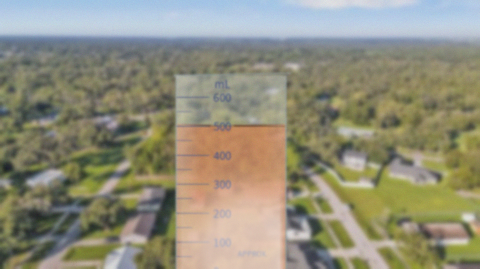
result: 500 mL
